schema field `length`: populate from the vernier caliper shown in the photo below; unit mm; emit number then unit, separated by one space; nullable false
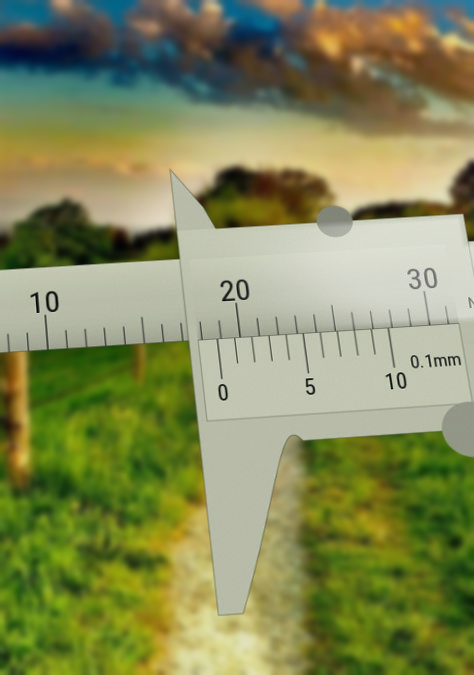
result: 18.8 mm
